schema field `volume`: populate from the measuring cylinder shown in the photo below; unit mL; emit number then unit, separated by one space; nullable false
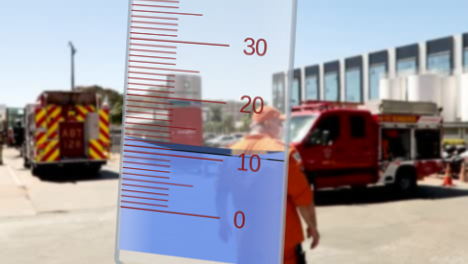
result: 11 mL
